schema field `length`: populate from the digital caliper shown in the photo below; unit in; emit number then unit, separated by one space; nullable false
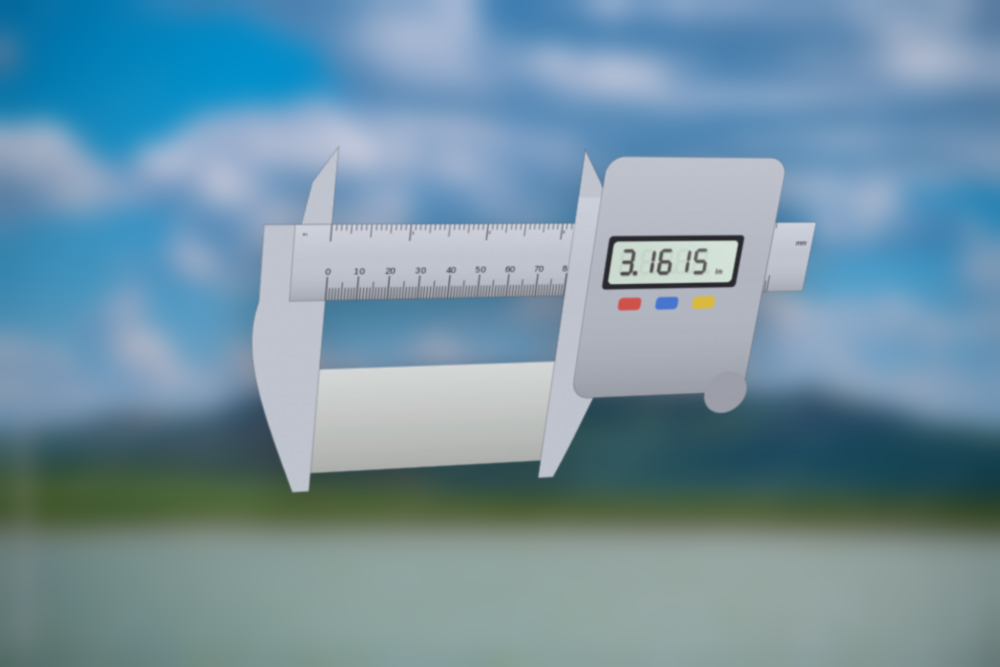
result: 3.1615 in
